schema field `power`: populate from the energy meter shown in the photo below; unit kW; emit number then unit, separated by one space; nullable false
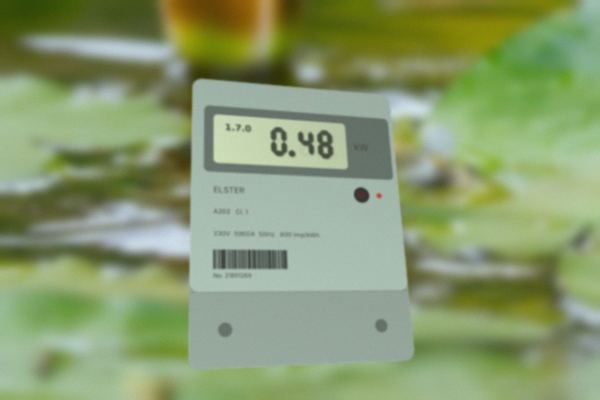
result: 0.48 kW
